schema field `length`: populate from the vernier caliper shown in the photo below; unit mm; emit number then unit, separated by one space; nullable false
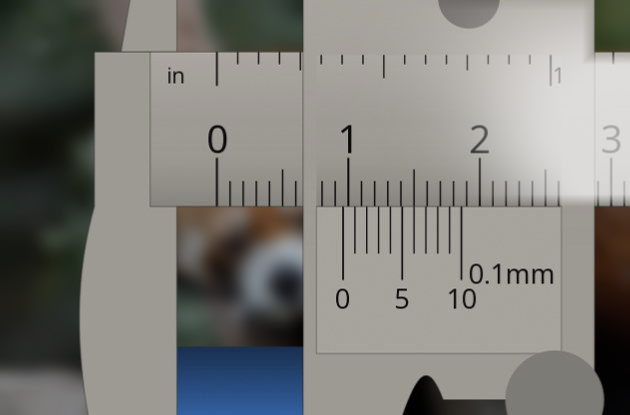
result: 9.6 mm
